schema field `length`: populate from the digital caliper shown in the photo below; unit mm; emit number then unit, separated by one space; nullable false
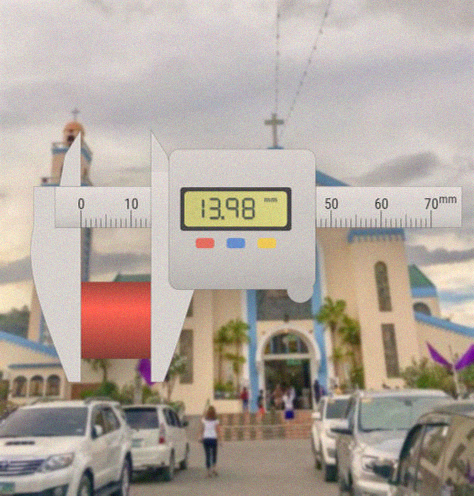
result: 13.98 mm
